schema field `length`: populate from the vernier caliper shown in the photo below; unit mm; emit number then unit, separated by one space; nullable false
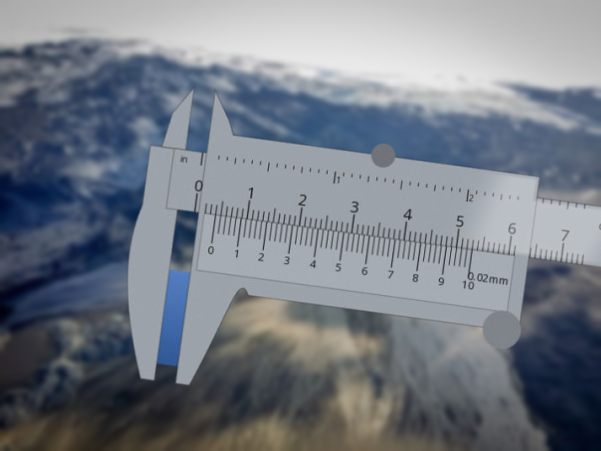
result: 4.0 mm
